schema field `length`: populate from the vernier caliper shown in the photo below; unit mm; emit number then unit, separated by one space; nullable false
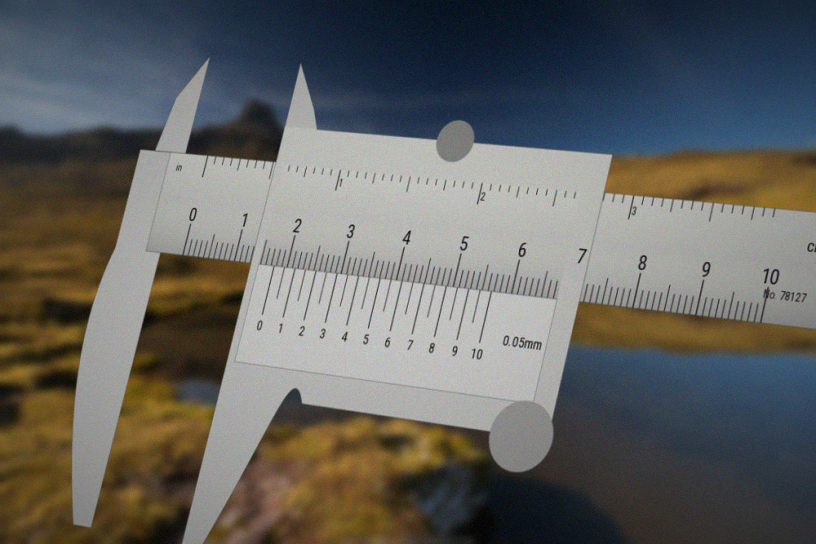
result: 17.6 mm
